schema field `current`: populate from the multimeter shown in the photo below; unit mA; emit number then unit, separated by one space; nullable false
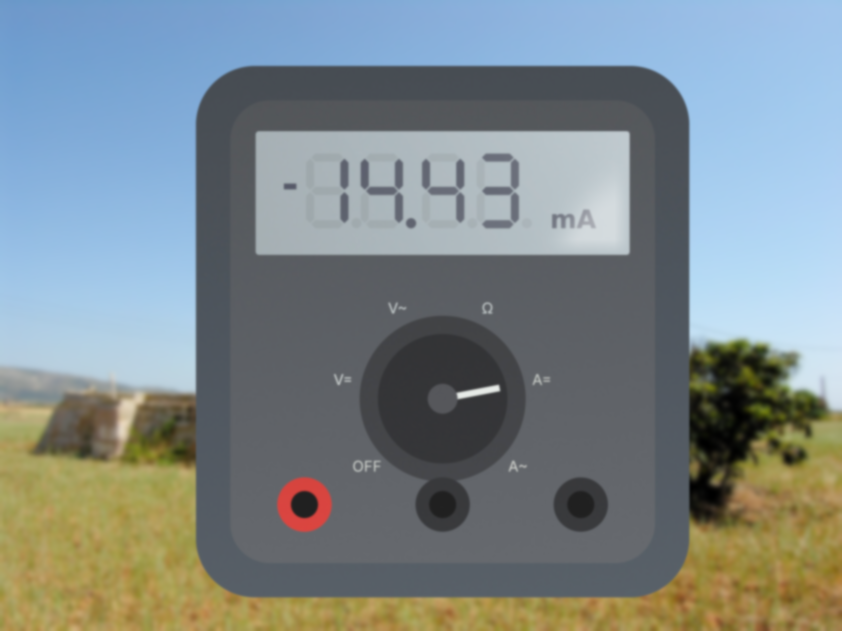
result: -14.43 mA
